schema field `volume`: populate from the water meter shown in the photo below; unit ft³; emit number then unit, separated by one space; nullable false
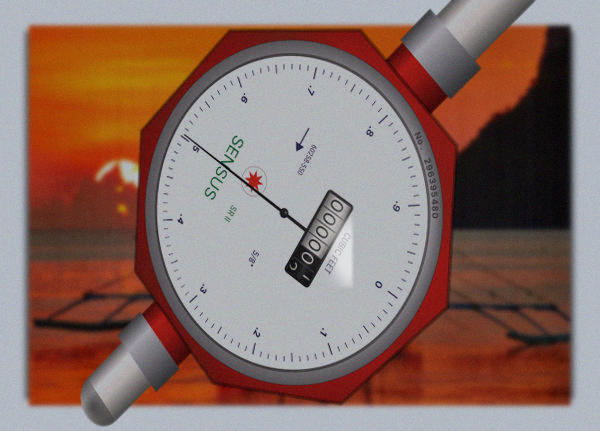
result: 1.50 ft³
